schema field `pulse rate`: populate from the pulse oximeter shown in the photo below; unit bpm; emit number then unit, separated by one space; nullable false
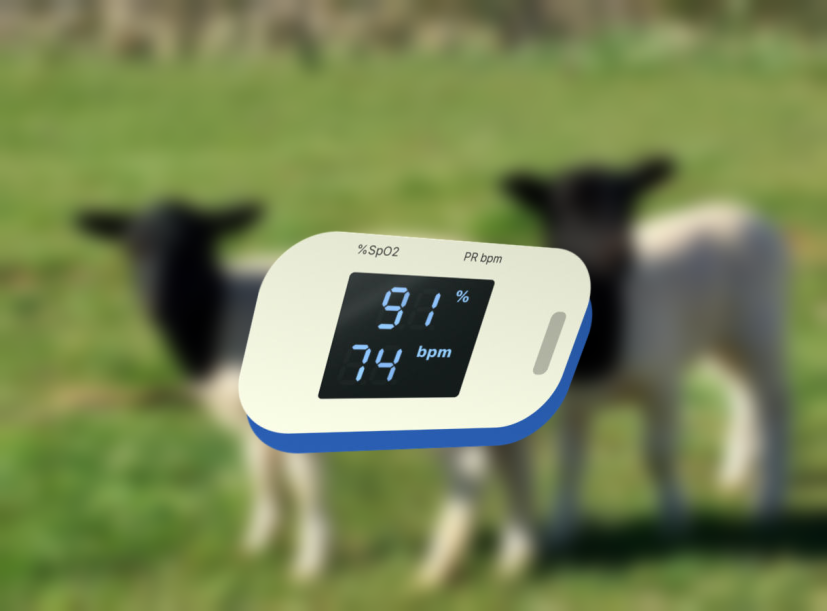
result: 74 bpm
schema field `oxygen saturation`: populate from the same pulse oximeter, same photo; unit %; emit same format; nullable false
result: 91 %
